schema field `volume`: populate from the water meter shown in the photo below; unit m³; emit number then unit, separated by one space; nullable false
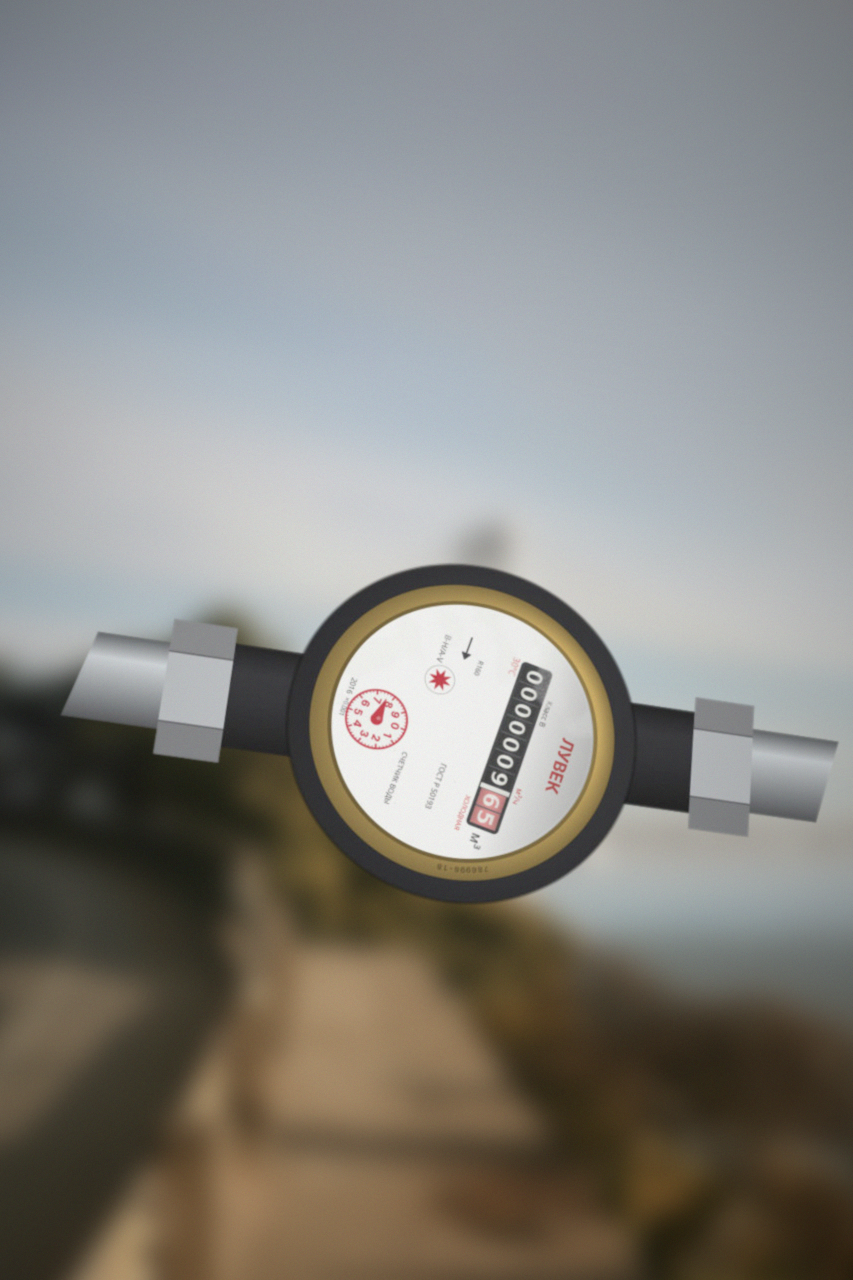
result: 9.657 m³
